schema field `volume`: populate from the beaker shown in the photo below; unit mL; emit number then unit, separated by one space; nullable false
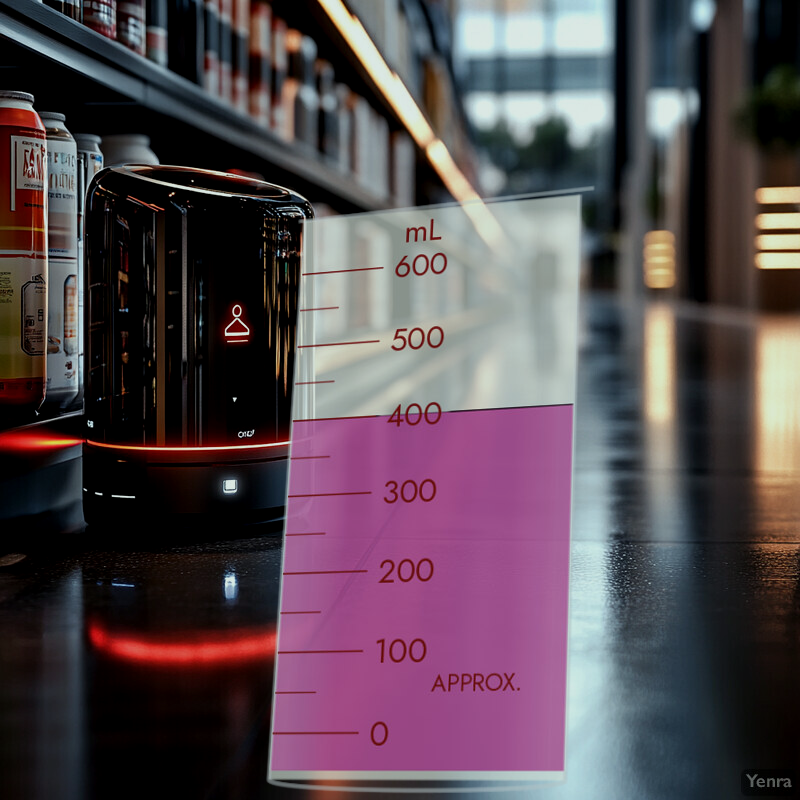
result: 400 mL
